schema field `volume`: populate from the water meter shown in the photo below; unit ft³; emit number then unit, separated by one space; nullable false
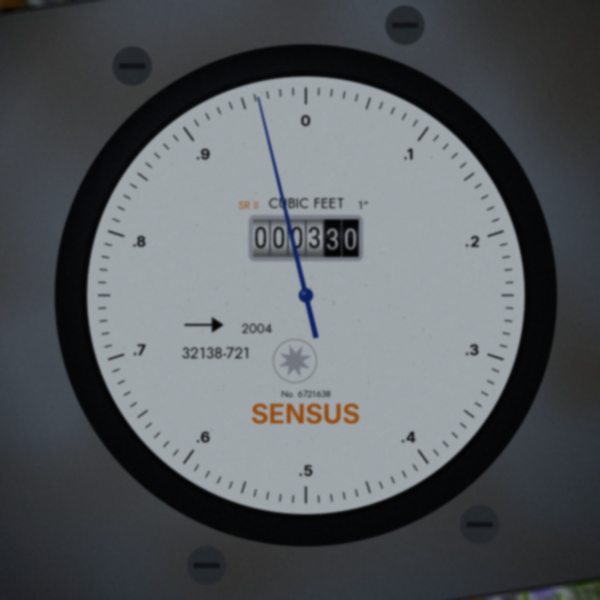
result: 329.96 ft³
